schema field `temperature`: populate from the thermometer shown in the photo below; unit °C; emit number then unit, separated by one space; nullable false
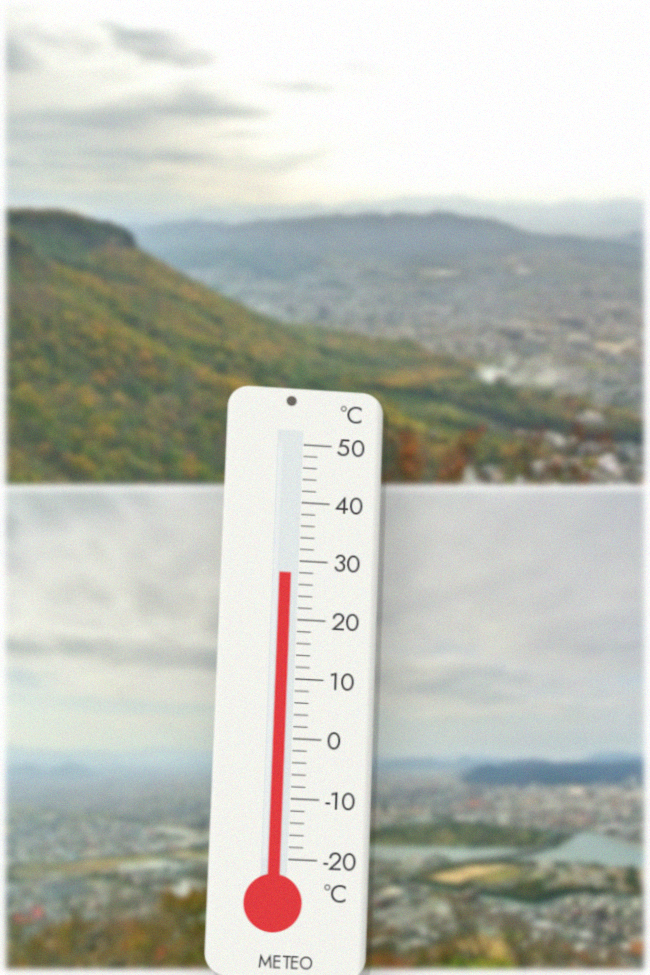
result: 28 °C
